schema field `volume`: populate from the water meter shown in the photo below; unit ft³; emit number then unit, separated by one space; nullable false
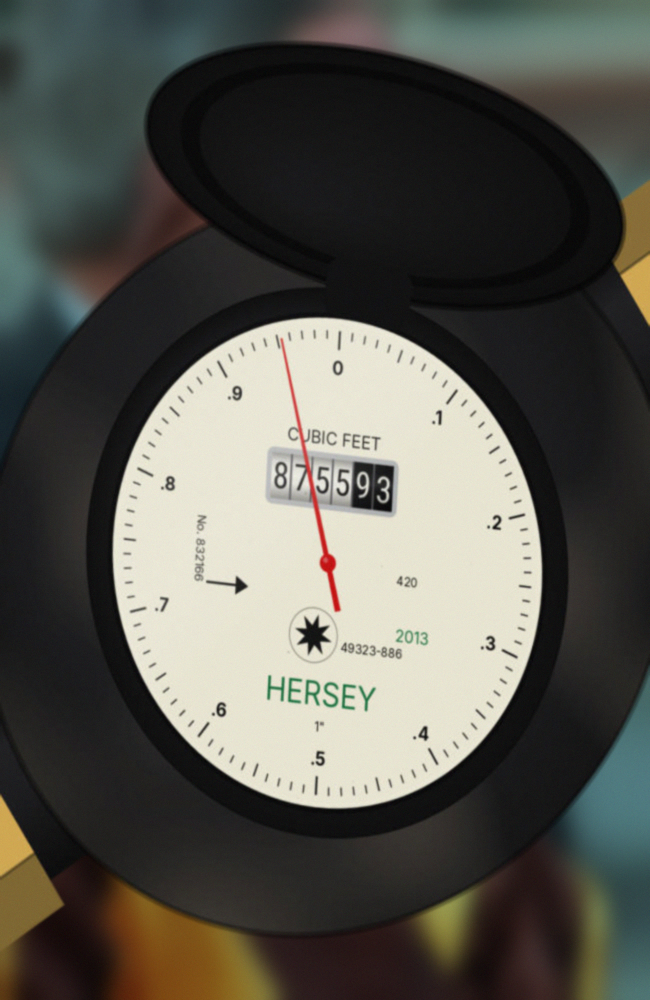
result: 875592.95 ft³
